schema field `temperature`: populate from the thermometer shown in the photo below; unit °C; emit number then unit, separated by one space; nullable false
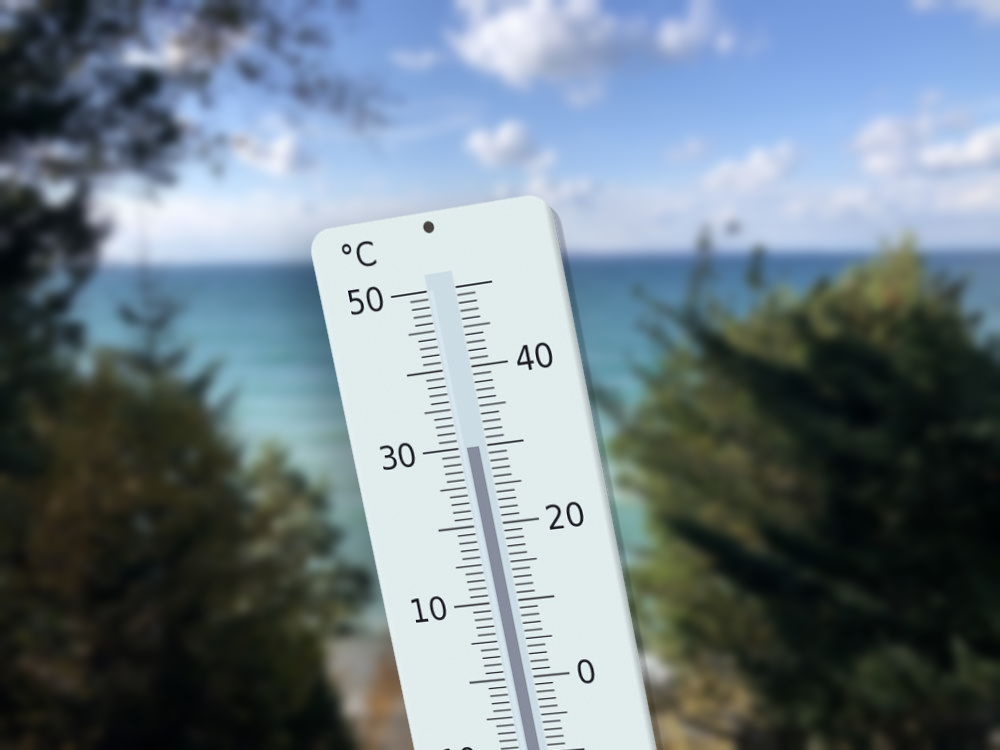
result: 30 °C
